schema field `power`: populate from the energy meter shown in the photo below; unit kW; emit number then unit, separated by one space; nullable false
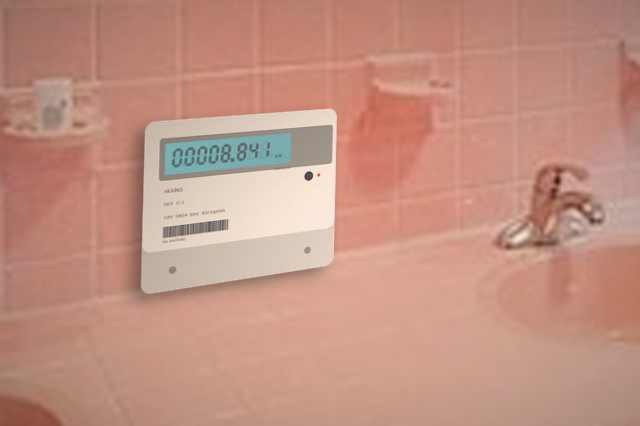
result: 8.841 kW
